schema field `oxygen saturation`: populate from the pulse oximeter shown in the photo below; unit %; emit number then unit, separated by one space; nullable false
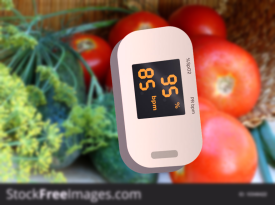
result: 95 %
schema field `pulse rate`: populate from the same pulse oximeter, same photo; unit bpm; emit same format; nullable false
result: 85 bpm
